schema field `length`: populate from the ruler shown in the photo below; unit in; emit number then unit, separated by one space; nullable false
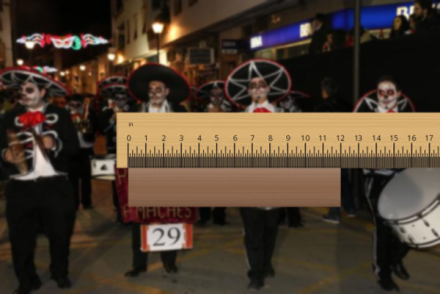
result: 12 in
